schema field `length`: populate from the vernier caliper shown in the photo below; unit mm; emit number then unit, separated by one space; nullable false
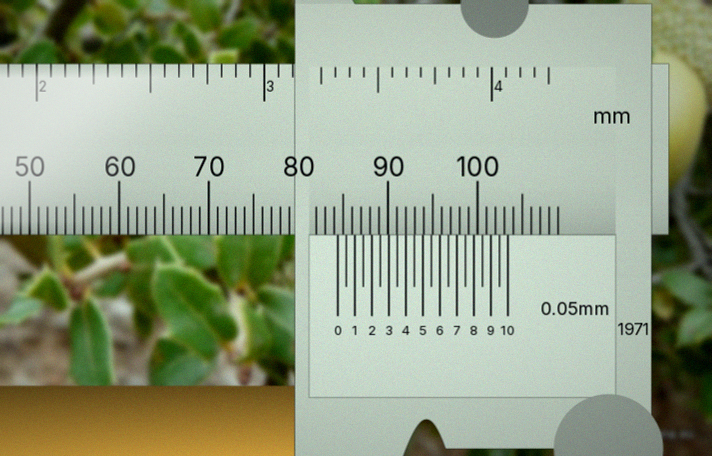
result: 84.4 mm
